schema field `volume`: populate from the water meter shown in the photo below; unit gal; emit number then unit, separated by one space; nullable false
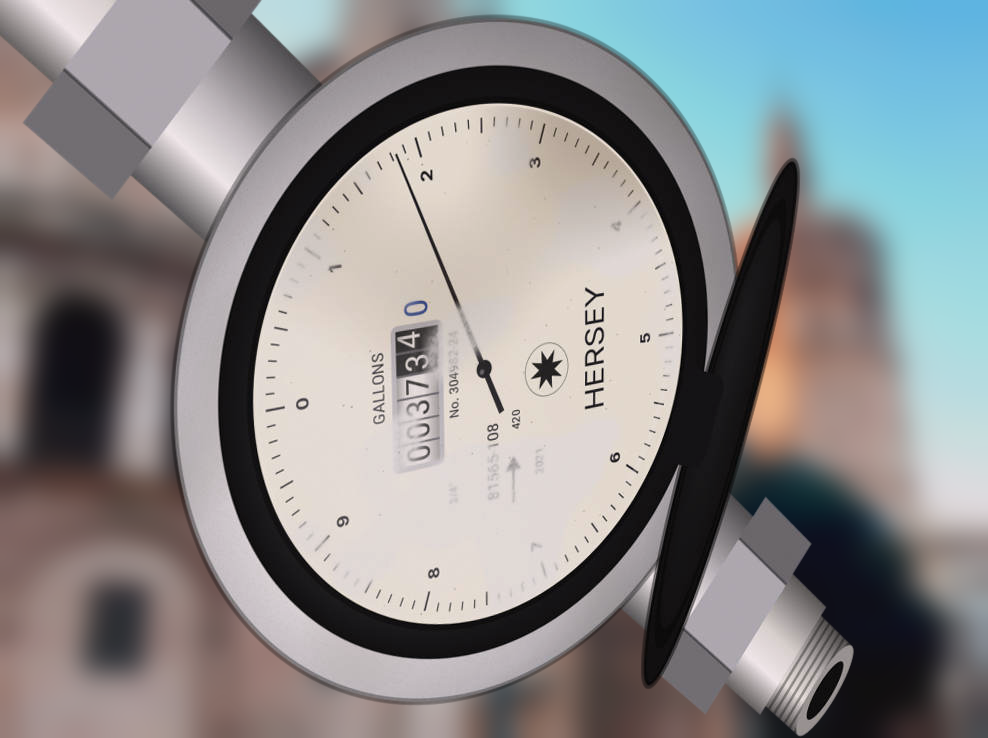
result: 37341.8 gal
